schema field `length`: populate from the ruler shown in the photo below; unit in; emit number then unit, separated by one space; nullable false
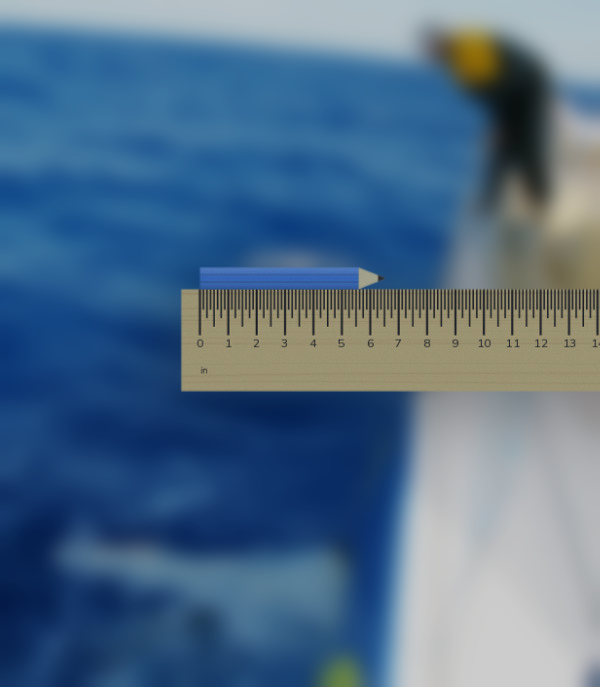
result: 6.5 in
